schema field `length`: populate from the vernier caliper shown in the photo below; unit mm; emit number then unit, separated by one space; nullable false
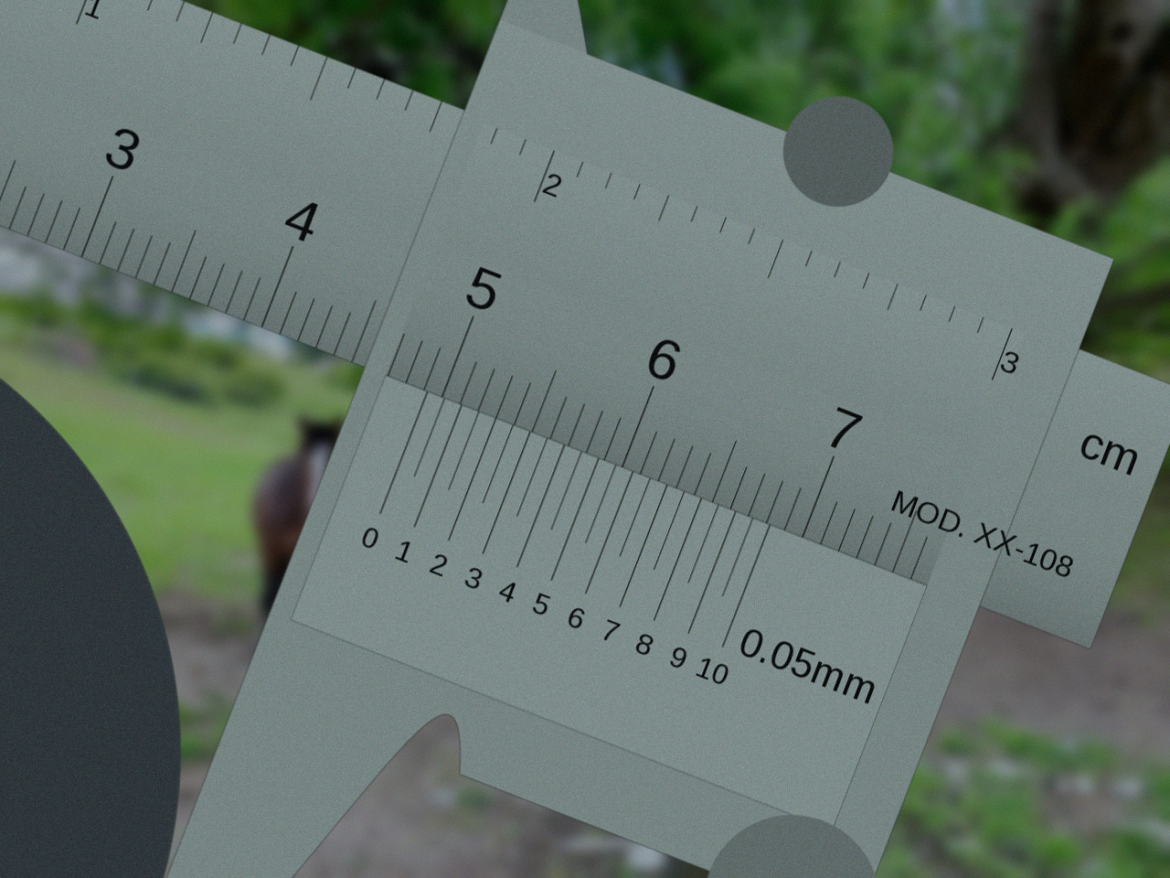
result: 49.2 mm
